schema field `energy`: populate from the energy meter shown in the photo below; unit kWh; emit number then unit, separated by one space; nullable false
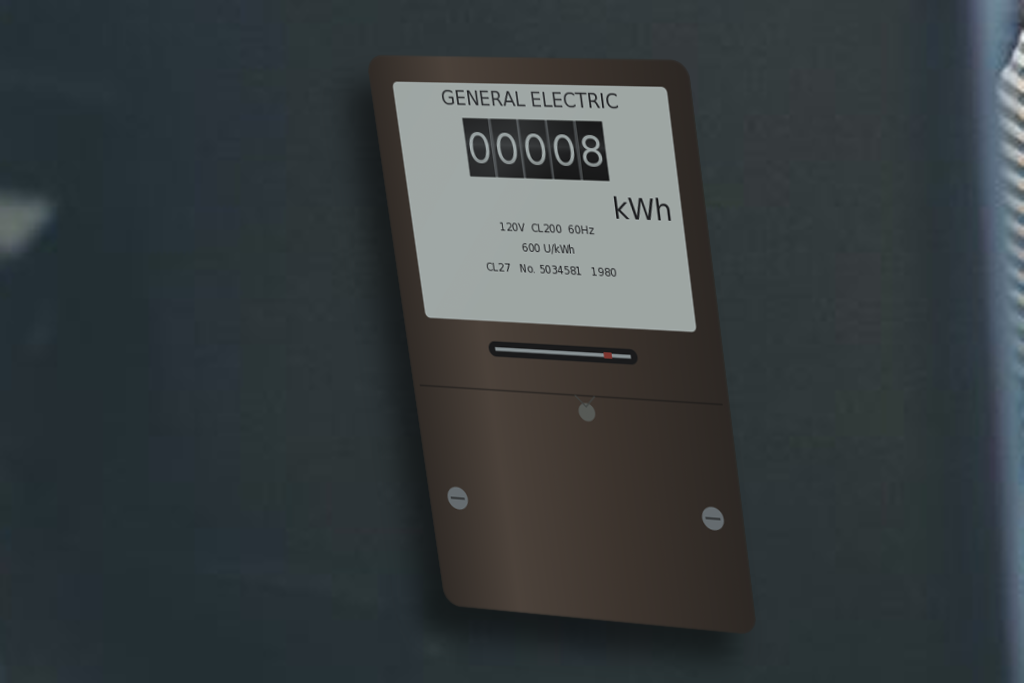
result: 8 kWh
